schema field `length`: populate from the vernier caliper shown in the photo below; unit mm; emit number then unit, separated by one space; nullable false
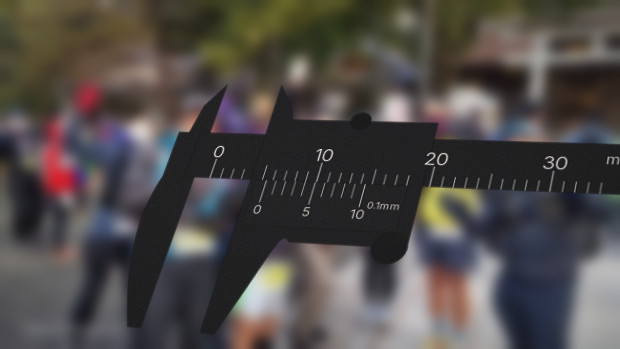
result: 5.4 mm
